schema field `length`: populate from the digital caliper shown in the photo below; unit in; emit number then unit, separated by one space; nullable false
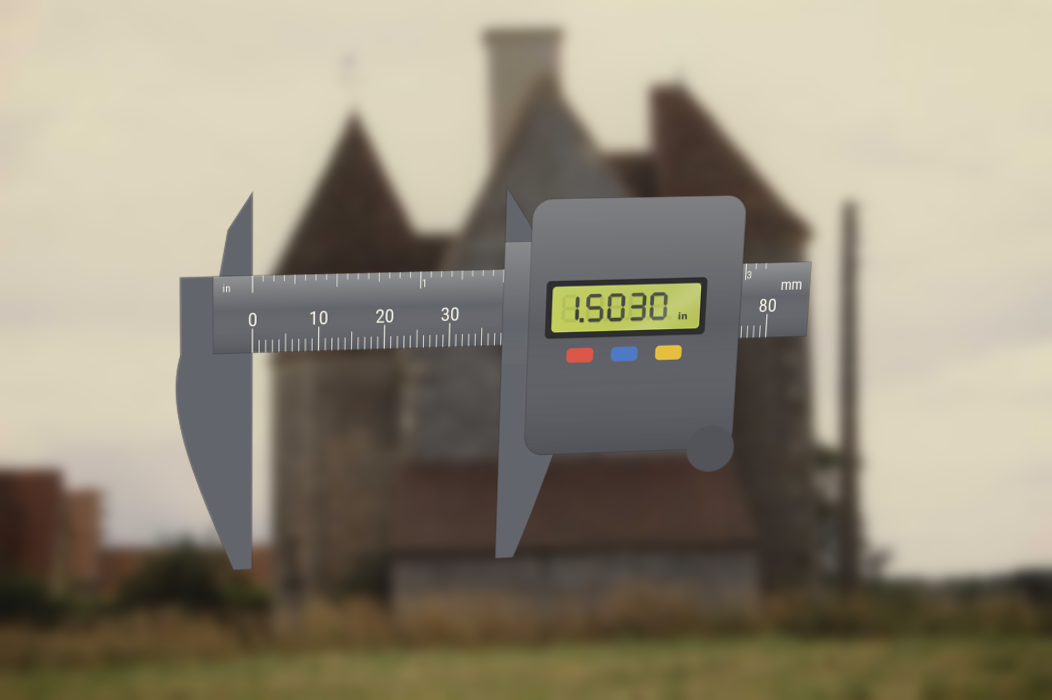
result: 1.5030 in
